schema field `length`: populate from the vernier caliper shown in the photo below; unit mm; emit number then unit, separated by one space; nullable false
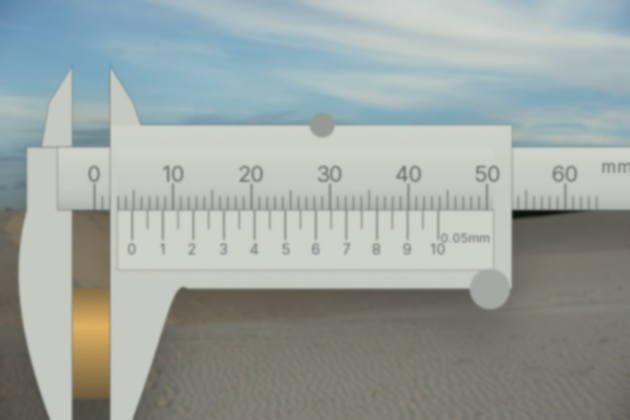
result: 4.8 mm
